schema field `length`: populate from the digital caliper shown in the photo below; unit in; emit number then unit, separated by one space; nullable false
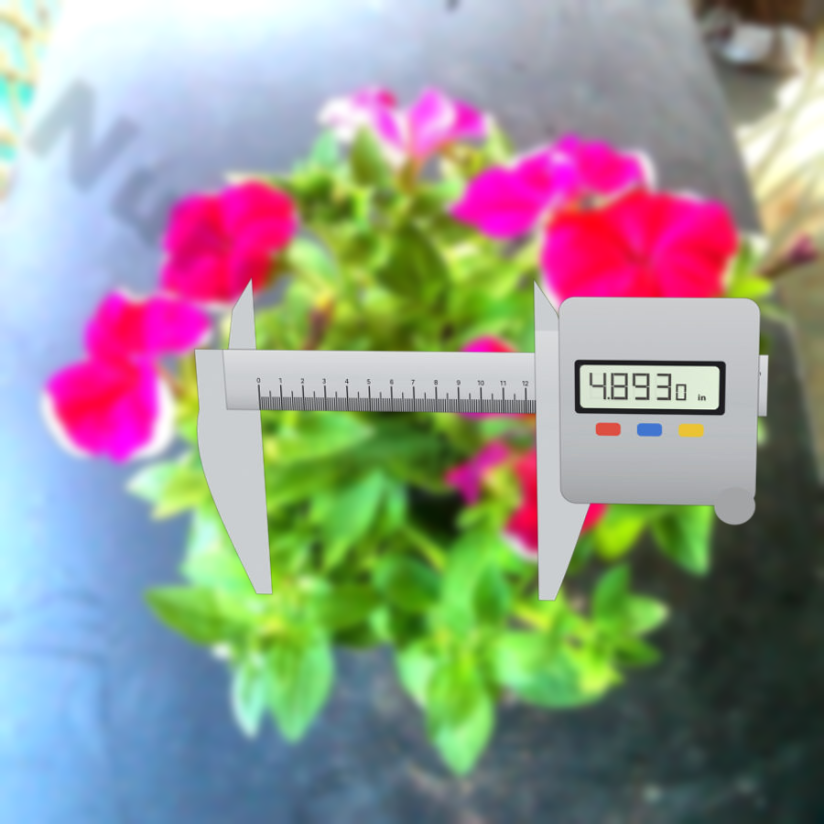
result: 4.8930 in
